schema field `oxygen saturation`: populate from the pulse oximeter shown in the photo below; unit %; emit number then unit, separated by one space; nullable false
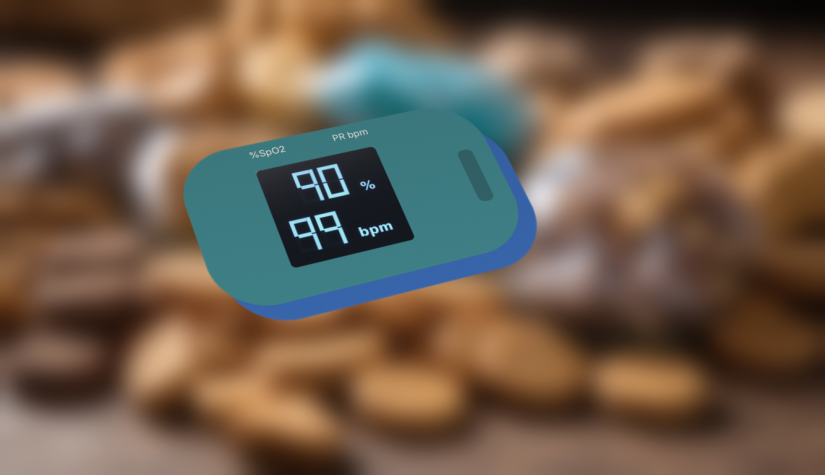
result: 90 %
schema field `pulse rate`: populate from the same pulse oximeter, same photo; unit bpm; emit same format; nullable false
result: 99 bpm
